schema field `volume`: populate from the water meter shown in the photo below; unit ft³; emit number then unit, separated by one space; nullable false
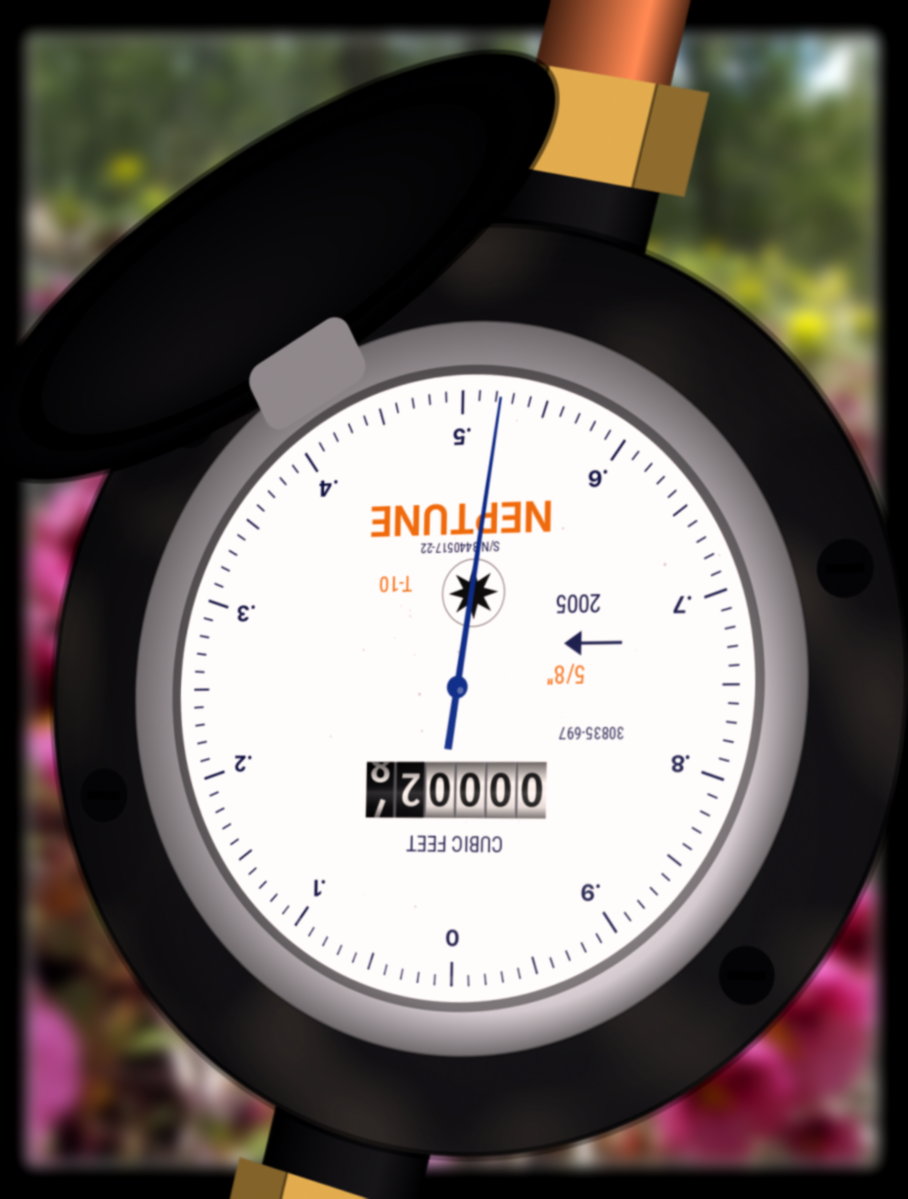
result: 27.52 ft³
